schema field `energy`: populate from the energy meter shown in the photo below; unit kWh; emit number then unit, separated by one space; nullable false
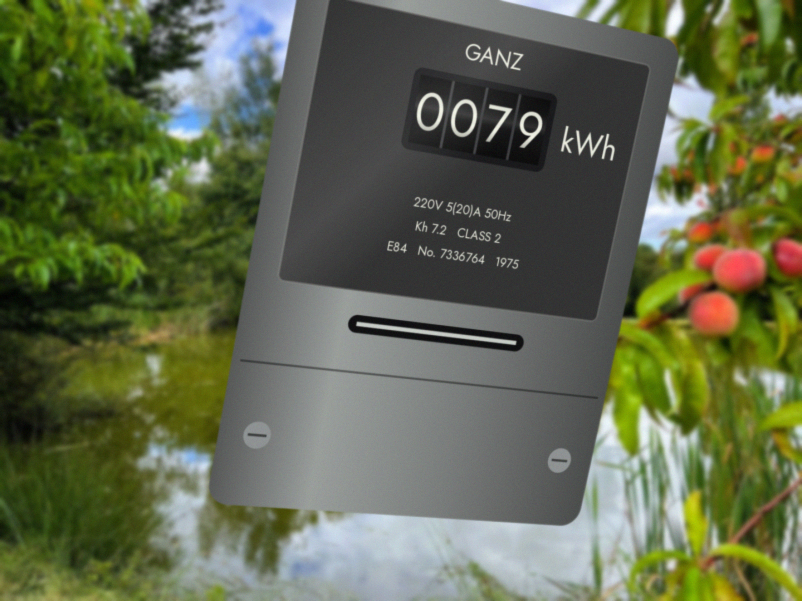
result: 79 kWh
